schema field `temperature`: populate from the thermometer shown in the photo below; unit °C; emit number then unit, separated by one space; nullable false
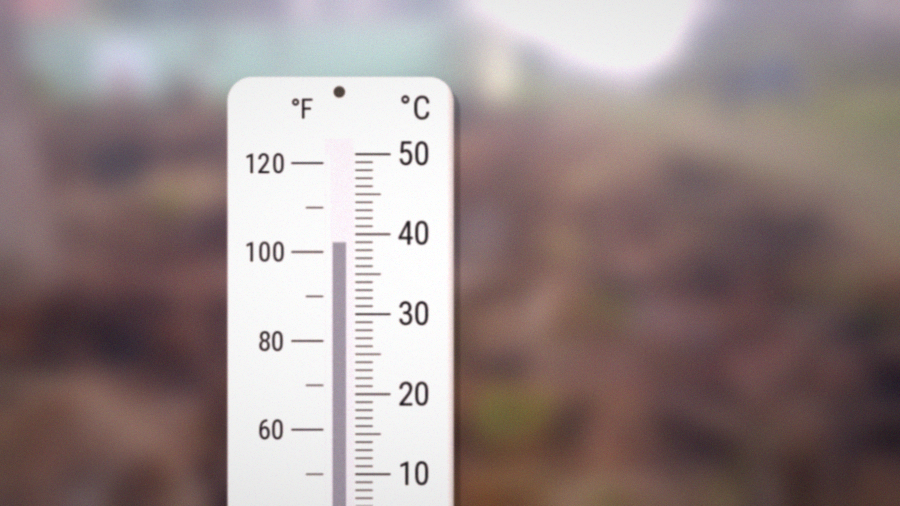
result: 39 °C
